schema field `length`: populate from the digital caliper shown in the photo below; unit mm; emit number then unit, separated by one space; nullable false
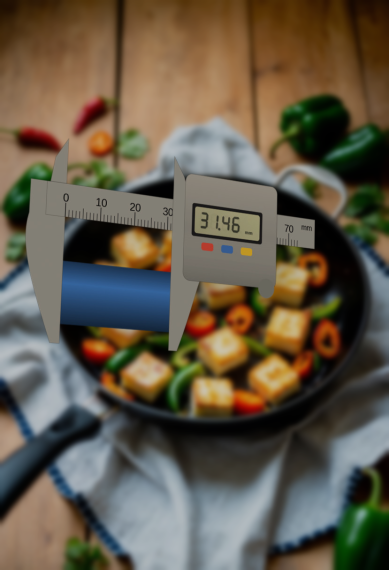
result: 31.46 mm
